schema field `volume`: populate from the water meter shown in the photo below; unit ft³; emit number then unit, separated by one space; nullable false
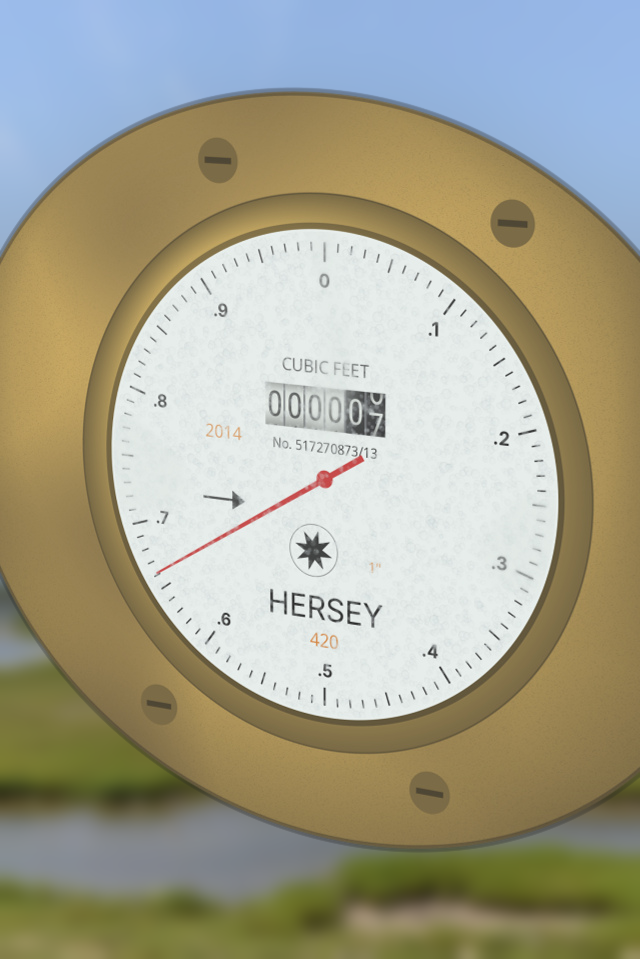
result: 6.66 ft³
